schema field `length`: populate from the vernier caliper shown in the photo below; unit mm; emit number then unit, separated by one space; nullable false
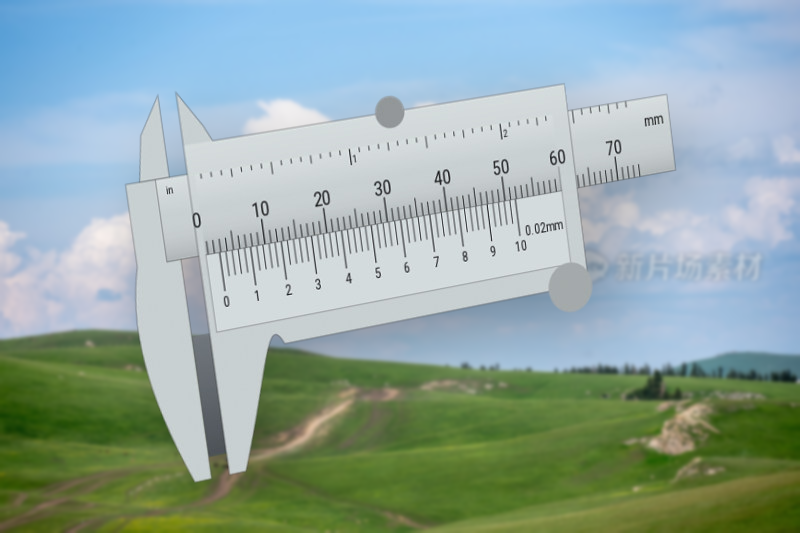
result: 2.8 mm
